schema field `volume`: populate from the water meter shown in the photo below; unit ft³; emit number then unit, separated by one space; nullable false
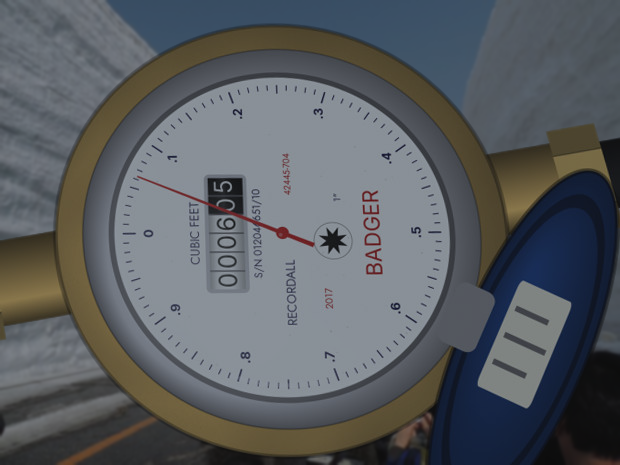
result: 605.06 ft³
